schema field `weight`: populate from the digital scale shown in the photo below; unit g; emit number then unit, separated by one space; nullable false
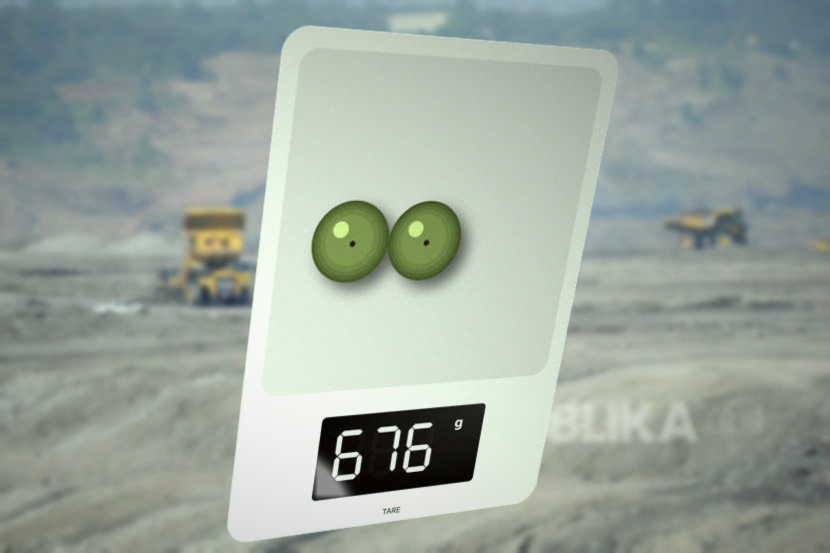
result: 676 g
